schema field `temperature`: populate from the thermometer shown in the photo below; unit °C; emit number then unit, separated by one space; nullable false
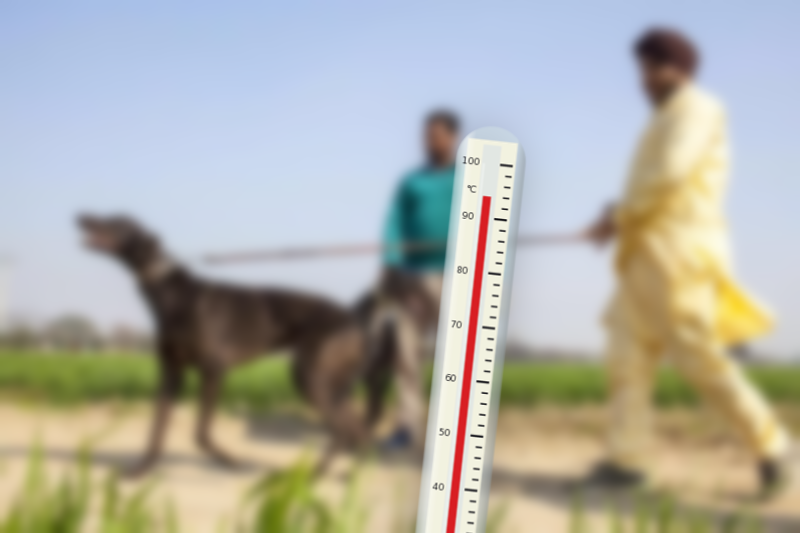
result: 94 °C
